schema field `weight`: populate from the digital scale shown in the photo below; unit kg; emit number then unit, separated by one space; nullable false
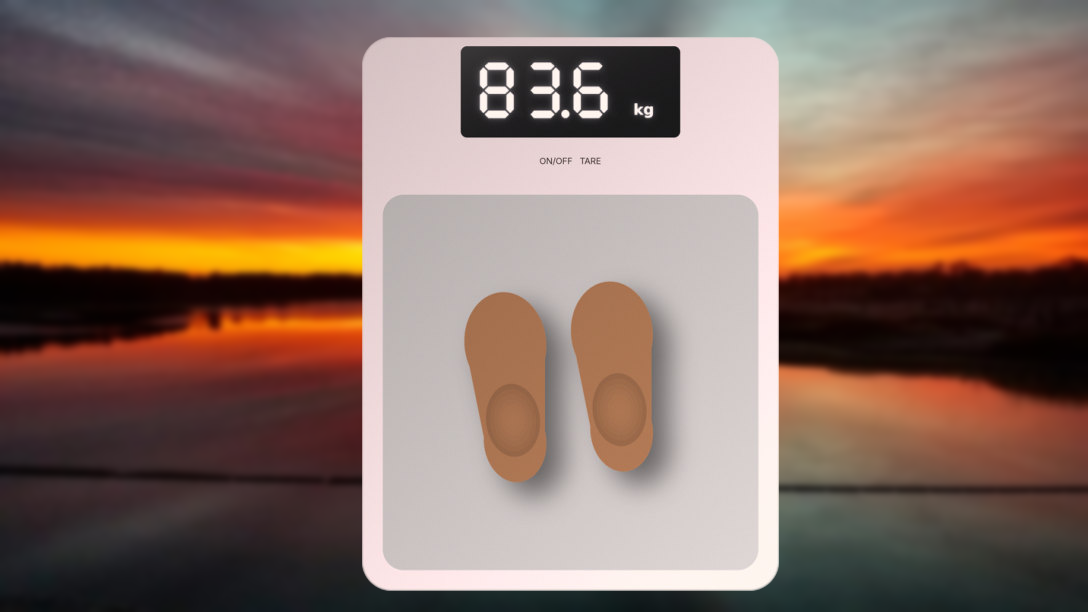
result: 83.6 kg
